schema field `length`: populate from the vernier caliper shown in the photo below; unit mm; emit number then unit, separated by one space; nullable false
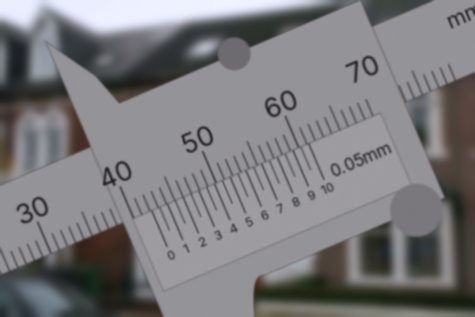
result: 42.2 mm
